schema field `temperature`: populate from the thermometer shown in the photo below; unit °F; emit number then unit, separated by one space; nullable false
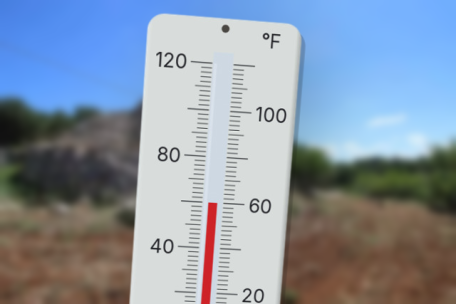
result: 60 °F
